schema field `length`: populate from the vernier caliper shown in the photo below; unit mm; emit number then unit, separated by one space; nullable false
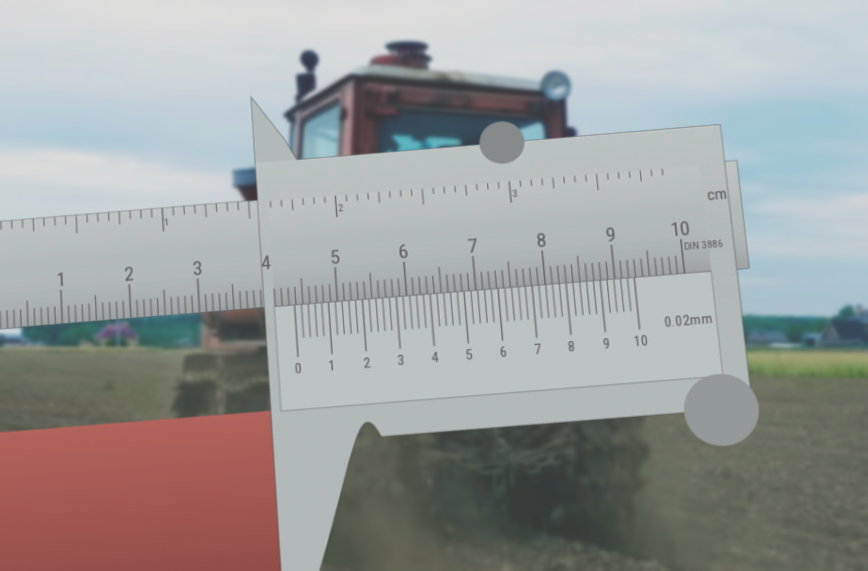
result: 43.8 mm
